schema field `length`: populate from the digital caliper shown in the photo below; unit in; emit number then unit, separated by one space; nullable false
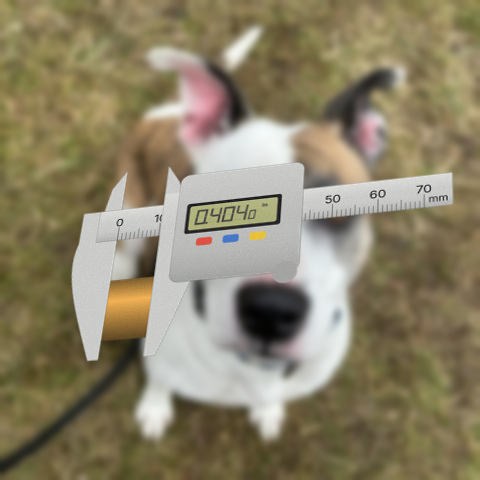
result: 0.4040 in
